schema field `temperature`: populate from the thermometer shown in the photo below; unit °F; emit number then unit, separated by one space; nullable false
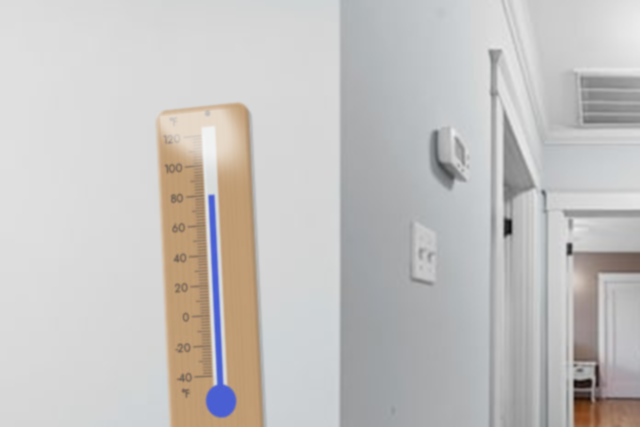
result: 80 °F
